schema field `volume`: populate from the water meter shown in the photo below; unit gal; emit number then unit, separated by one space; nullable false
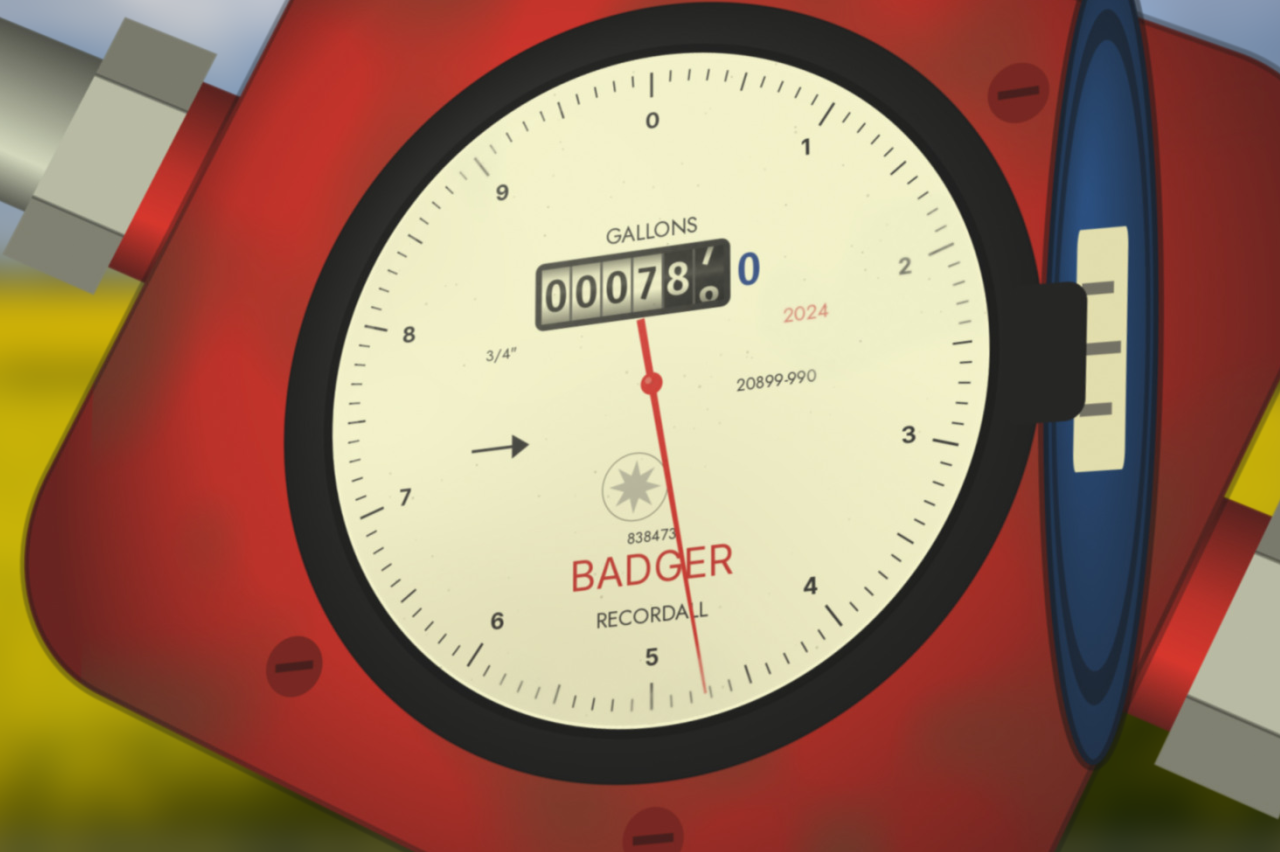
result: 7874.7 gal
